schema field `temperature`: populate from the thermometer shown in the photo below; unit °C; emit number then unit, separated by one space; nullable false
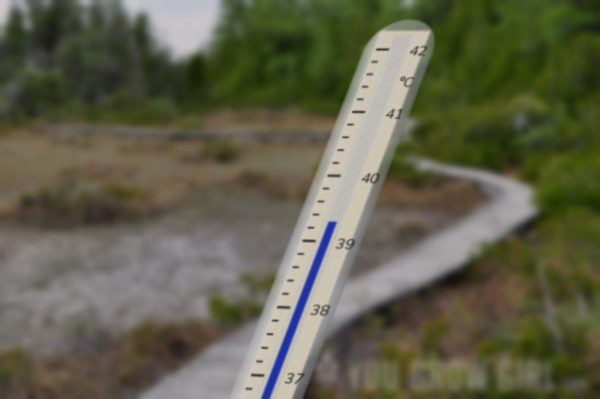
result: 39.3 °C
